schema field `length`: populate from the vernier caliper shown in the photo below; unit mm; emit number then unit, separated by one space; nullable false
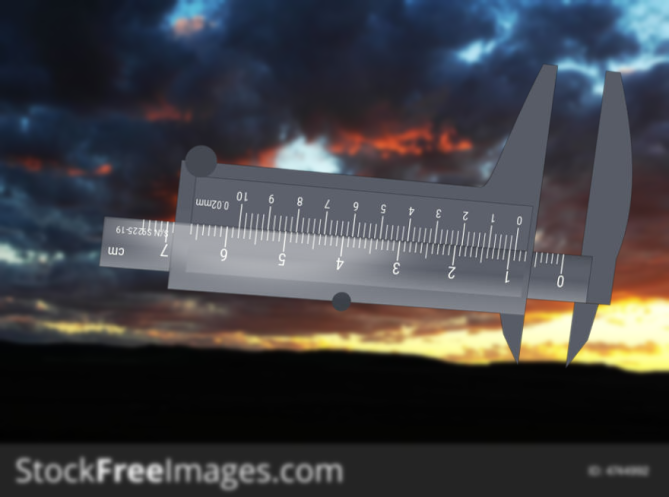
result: 9.0 mm
